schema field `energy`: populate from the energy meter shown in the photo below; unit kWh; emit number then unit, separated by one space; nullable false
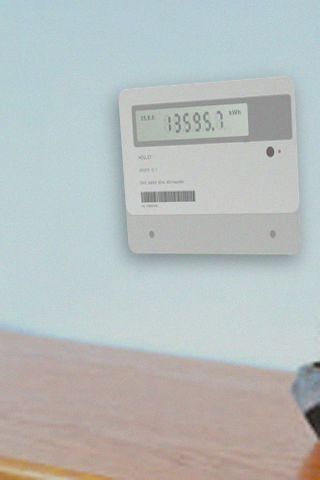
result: 13595.7 kWh
